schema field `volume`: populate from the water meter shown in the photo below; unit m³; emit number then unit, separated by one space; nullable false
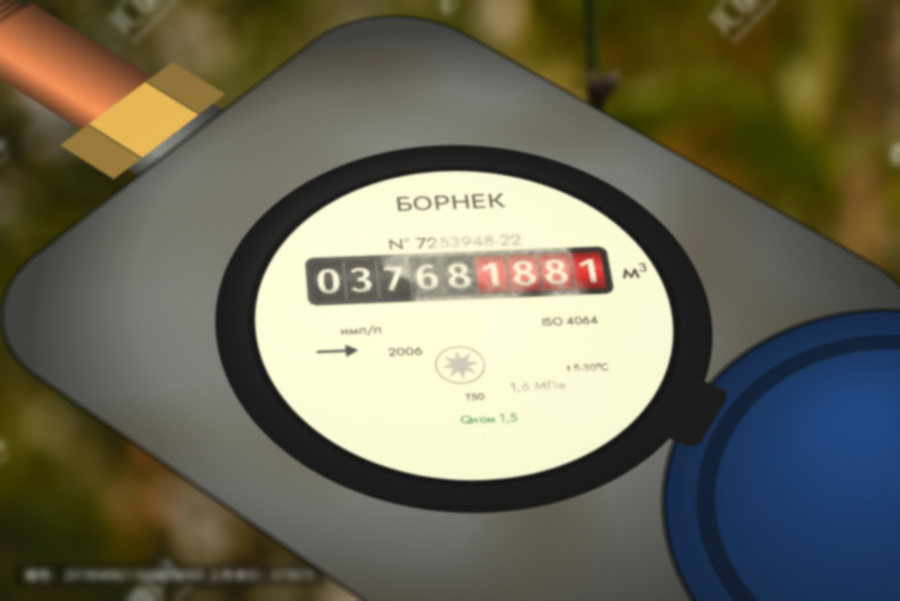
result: 3768.1881 m³
